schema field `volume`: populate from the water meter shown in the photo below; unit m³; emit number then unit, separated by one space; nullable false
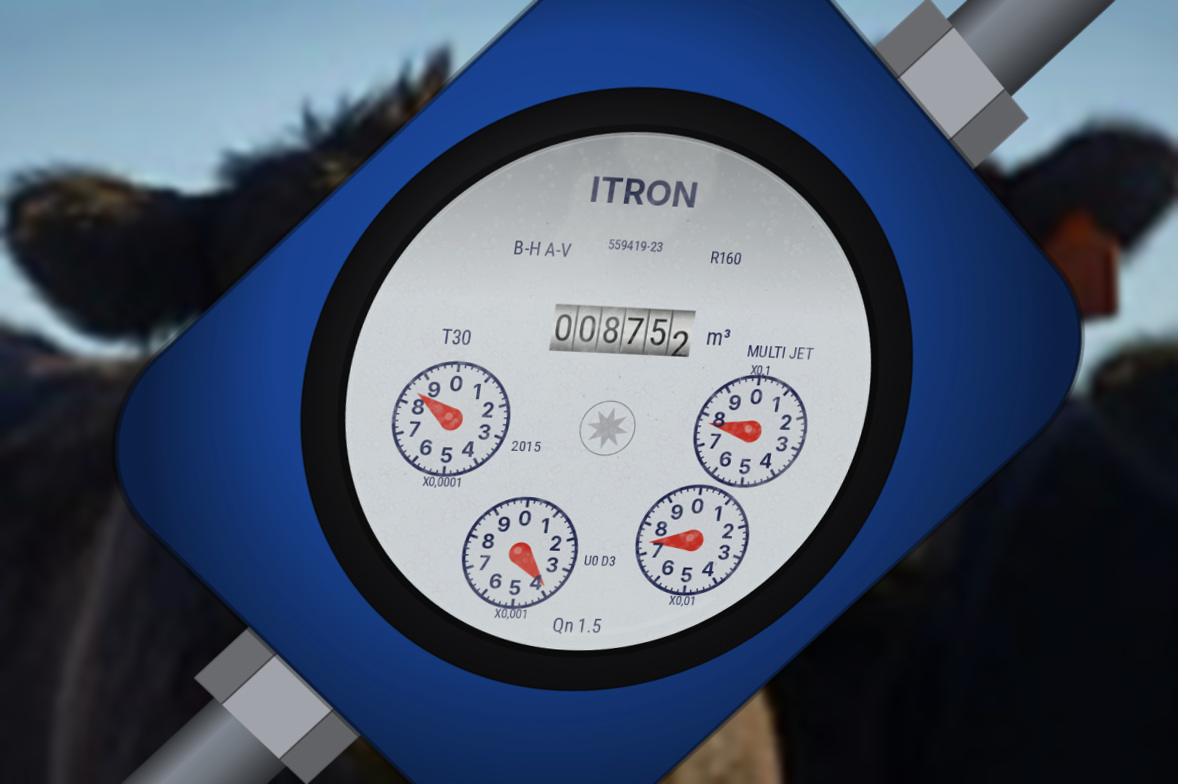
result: 8751.7738 m³
